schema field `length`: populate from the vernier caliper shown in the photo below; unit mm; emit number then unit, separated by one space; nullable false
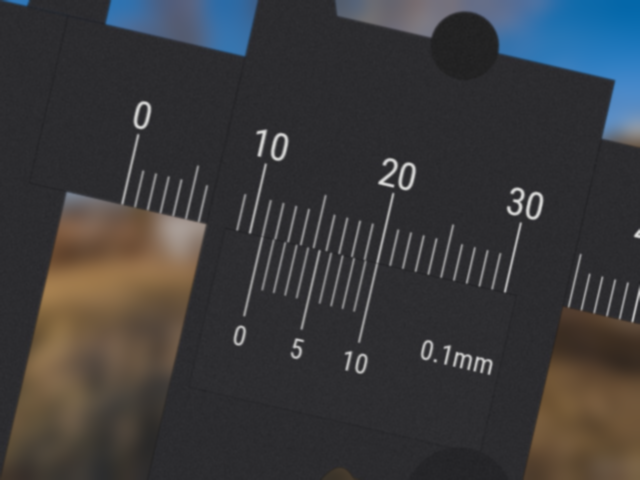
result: 11.0 mm
